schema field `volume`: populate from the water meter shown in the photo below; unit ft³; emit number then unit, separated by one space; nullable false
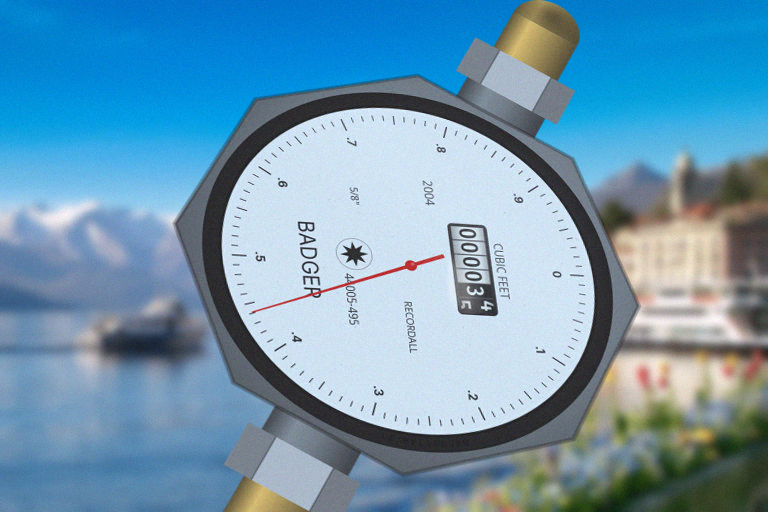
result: 34.44 ft³
